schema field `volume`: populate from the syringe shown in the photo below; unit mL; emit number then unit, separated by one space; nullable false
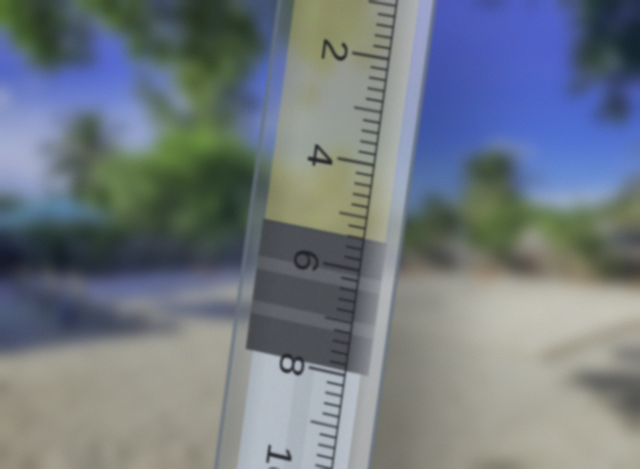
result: 5.4 mL
